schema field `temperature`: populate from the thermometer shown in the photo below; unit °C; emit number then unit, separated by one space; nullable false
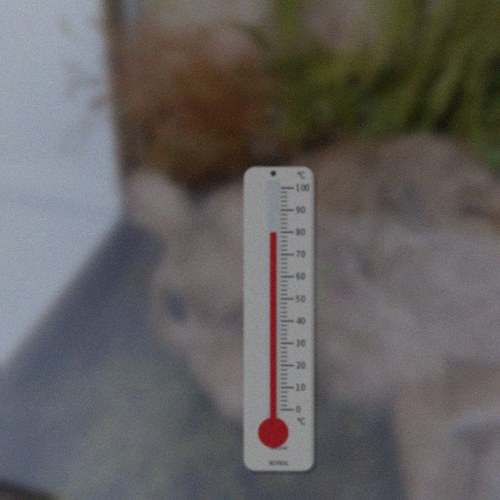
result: 80 °C
